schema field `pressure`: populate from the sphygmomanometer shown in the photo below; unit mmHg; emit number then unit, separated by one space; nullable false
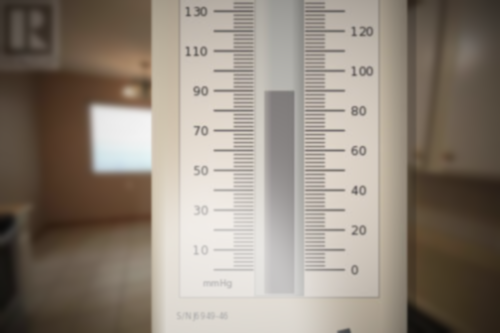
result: 90 mmHg
